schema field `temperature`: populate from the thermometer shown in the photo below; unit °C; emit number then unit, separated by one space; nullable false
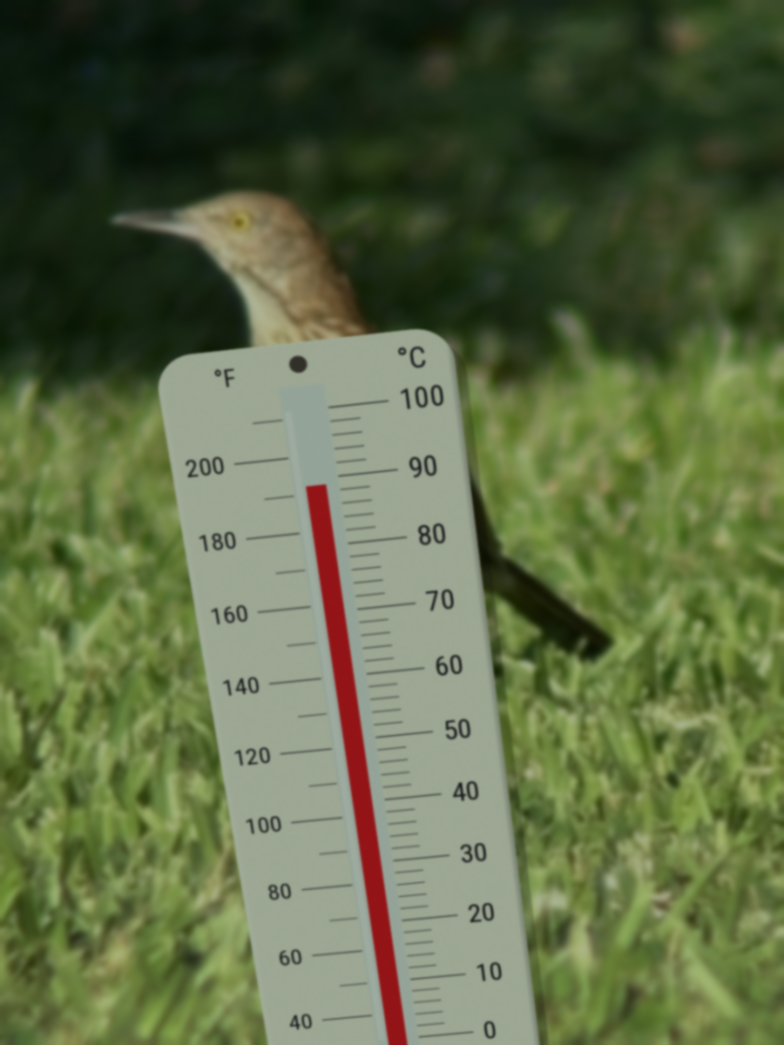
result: 89 °C
